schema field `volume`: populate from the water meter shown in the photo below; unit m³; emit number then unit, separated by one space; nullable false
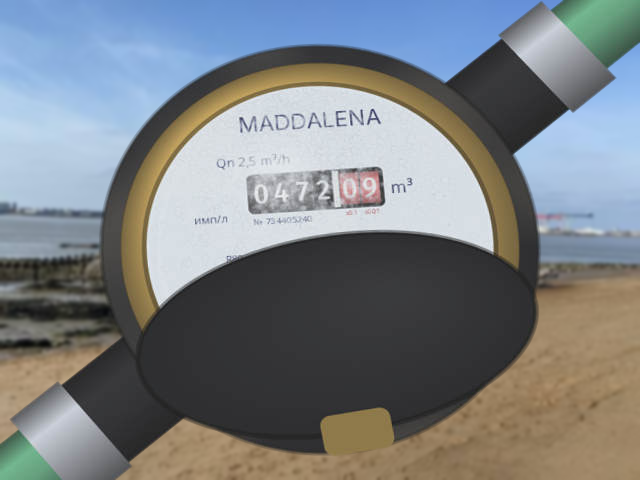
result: 472.09 m³
